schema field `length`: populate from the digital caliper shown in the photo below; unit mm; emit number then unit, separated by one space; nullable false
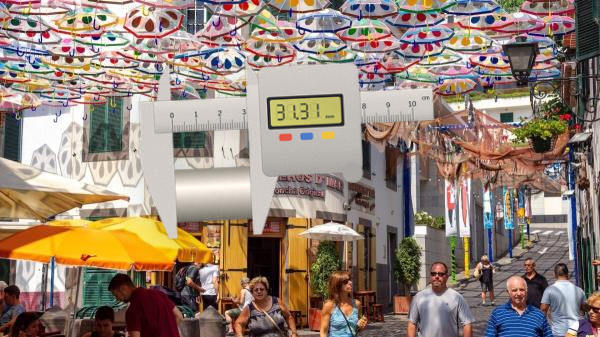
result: 31.31 mm
